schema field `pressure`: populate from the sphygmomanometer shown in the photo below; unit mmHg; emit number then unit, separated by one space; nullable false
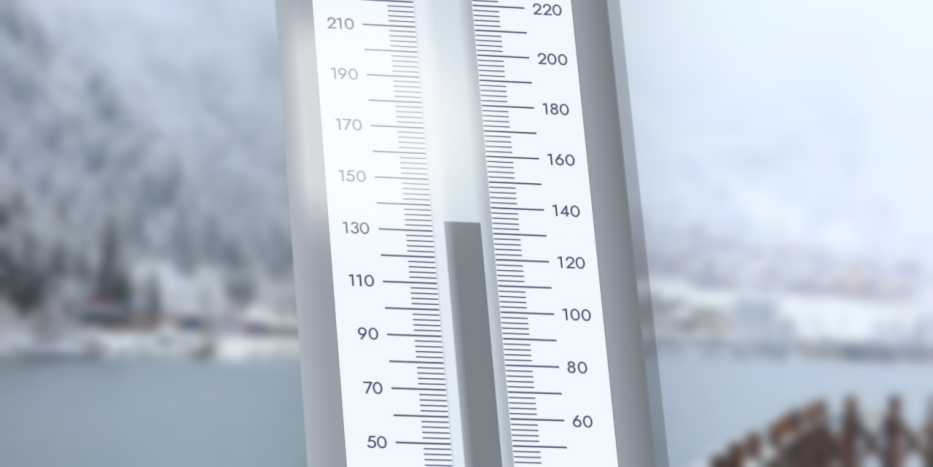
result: 134 mmHg
